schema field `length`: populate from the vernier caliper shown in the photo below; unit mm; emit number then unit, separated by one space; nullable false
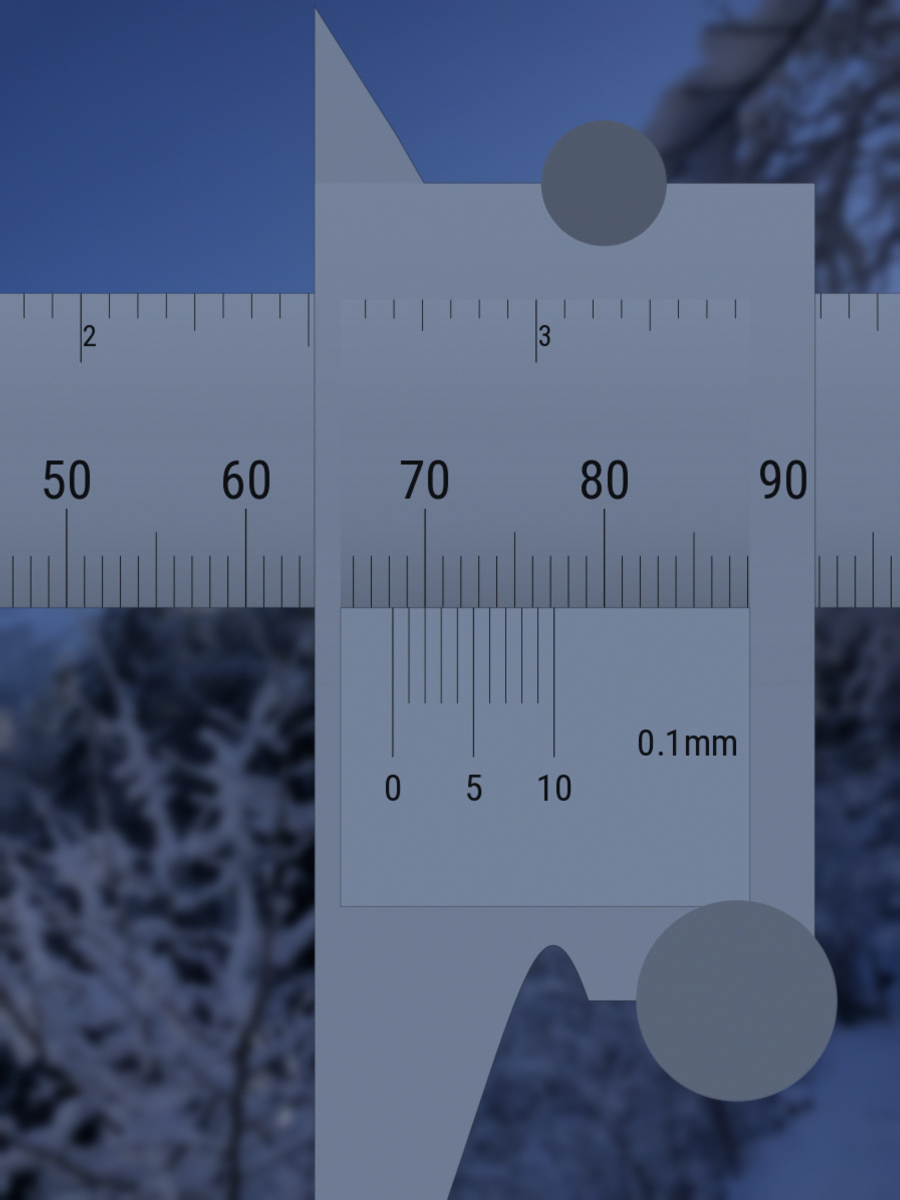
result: 68.2 mm
